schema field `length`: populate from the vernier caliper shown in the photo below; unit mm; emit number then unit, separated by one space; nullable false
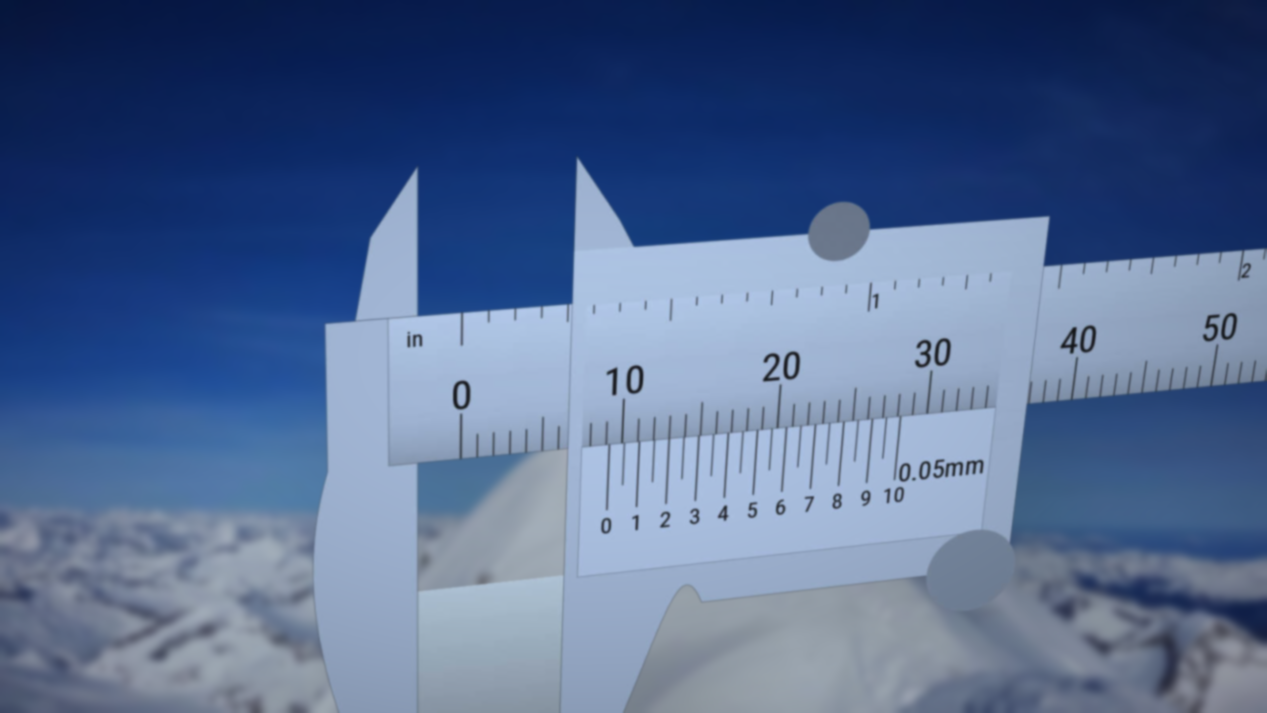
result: 9.2 mm
